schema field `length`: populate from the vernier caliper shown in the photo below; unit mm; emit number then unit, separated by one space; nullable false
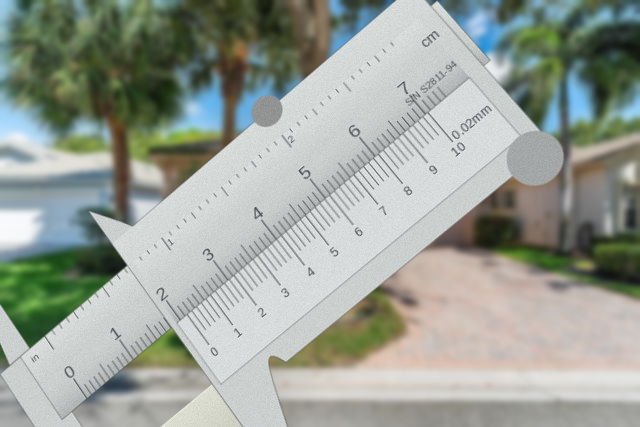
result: 21.4 mm
